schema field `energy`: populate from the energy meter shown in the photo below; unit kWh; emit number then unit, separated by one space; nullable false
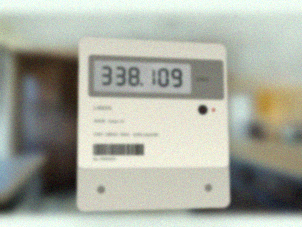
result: 338.109 kWh
